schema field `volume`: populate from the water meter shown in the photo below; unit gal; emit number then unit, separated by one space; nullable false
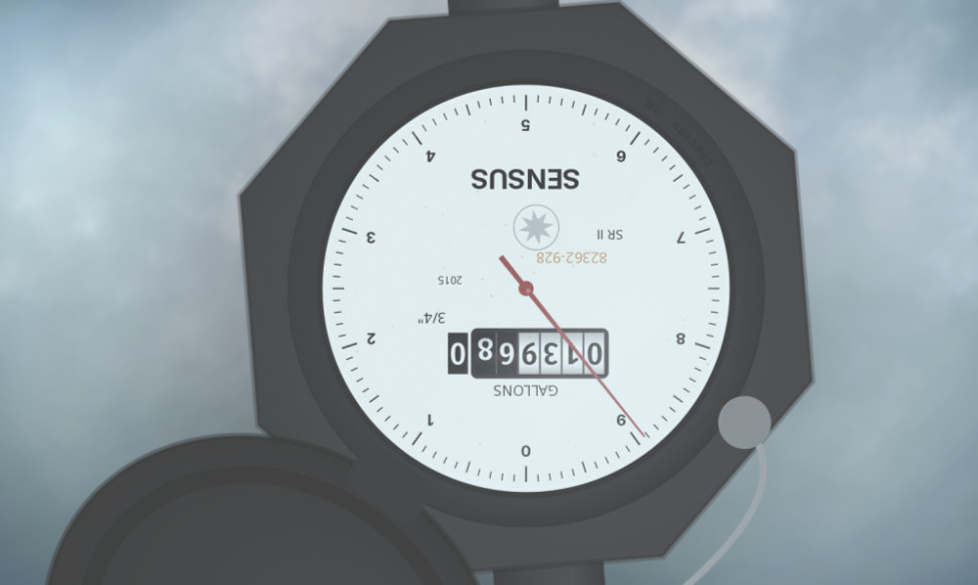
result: 139678.9 gal
